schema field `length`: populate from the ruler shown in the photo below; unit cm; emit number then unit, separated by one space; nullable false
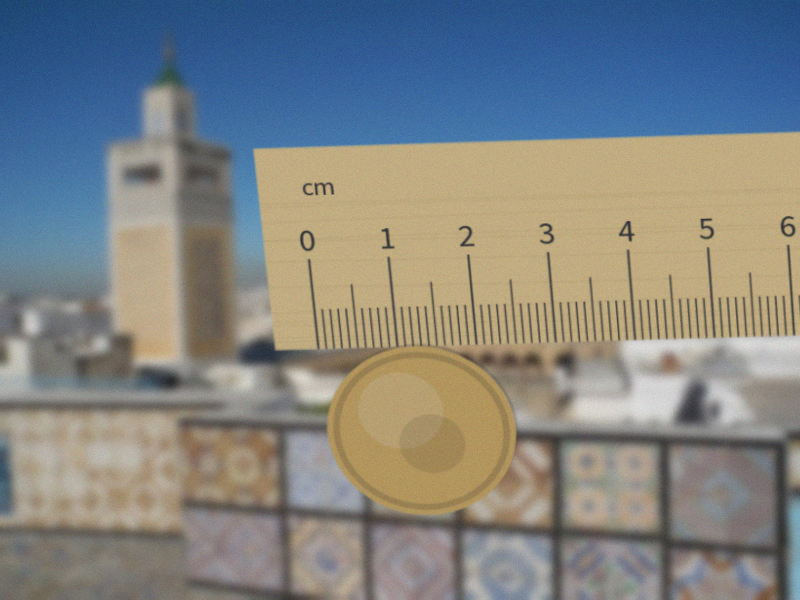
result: 2.4 cm
